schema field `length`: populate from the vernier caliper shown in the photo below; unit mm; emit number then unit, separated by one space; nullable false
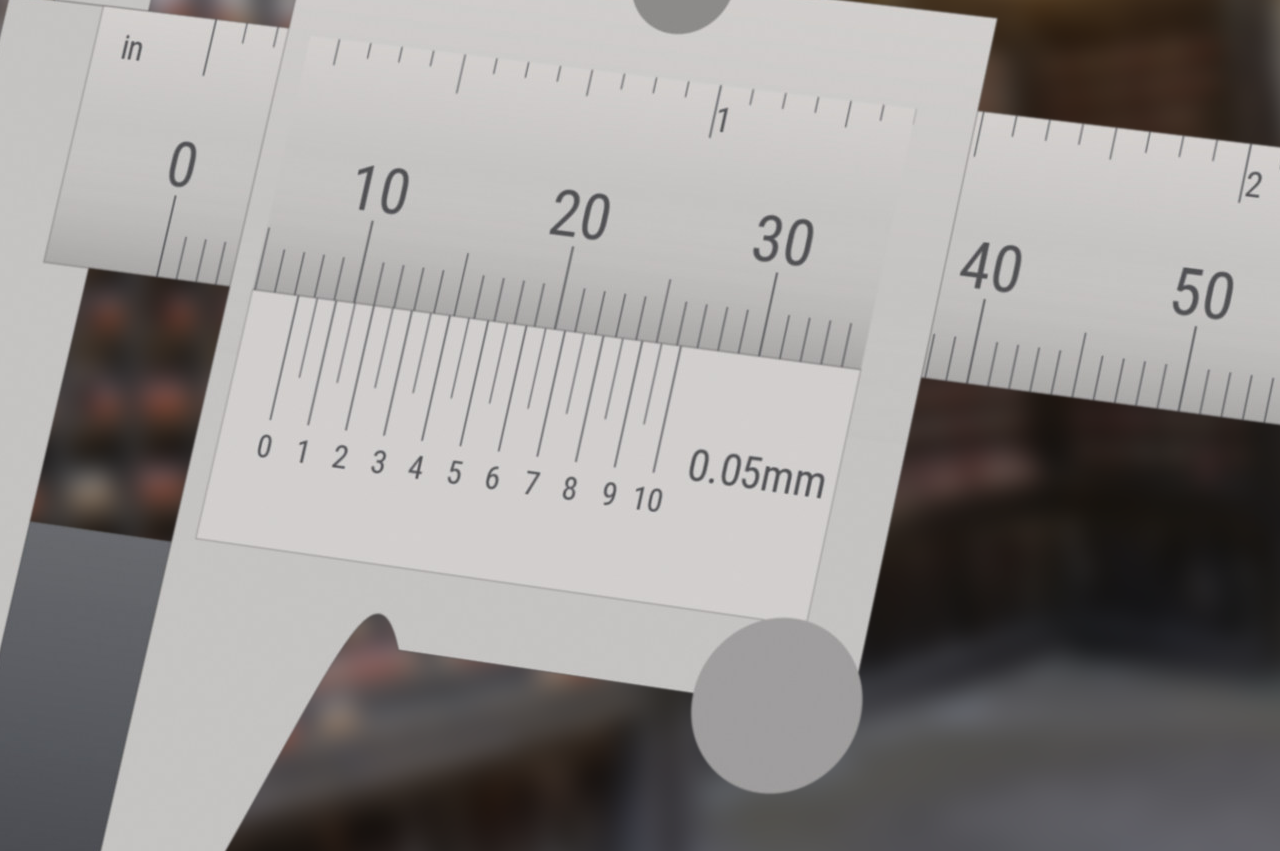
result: 7.2 mm
